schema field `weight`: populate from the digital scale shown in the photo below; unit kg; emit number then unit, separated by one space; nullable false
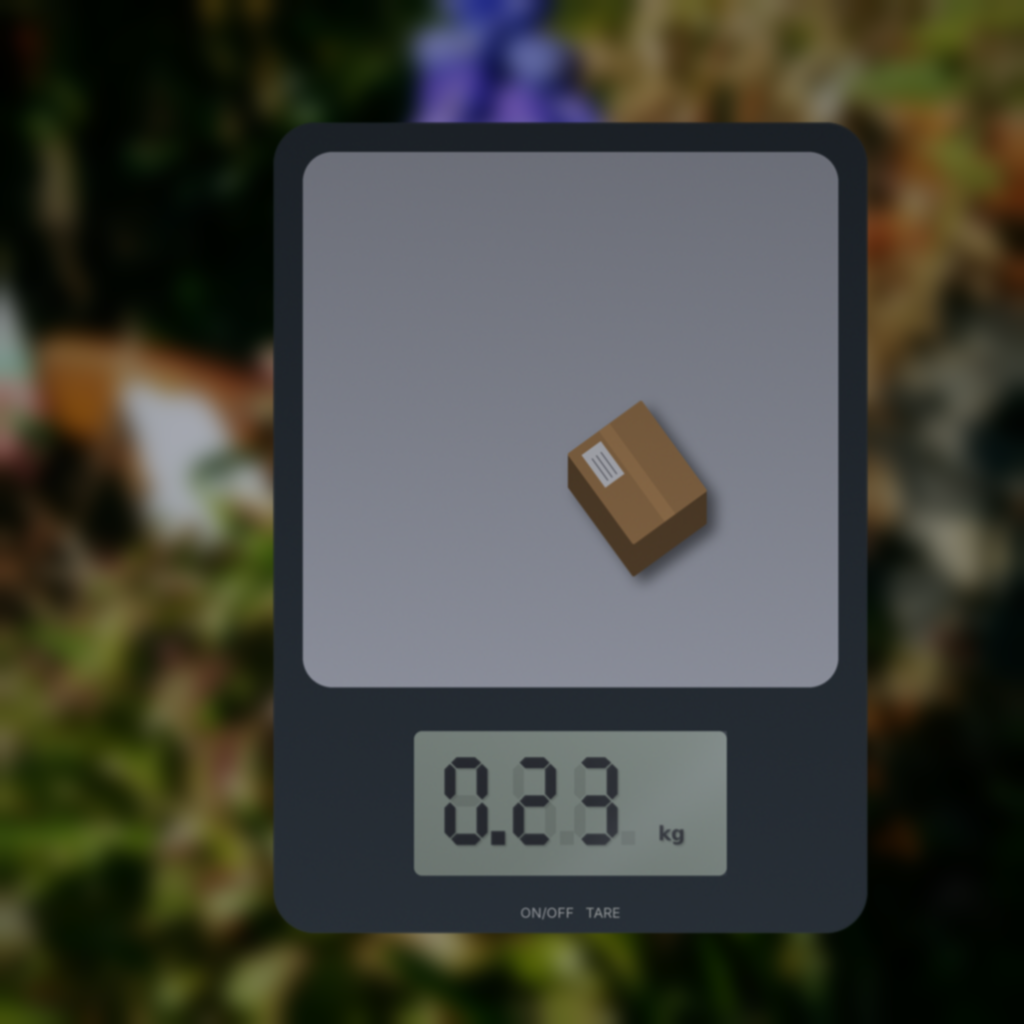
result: 0.23 kg
